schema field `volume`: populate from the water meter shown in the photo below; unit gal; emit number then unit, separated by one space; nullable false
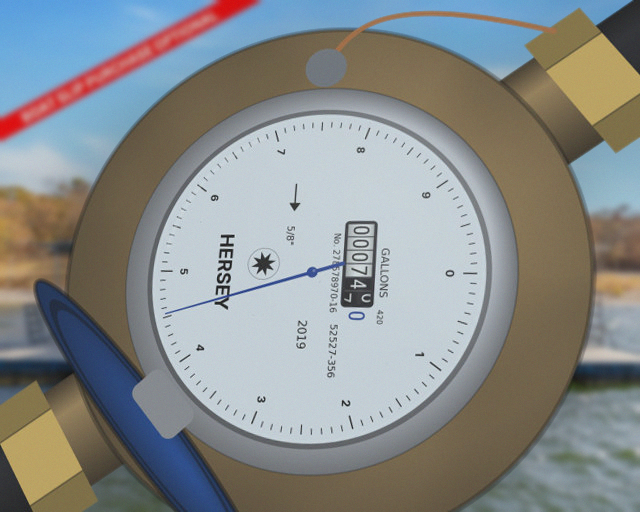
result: 7464.5 gal
